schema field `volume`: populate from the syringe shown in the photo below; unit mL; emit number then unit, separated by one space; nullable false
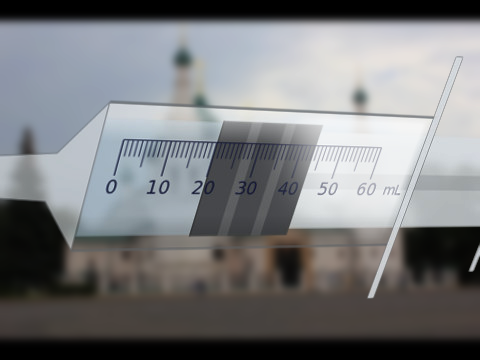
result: 20 mL
